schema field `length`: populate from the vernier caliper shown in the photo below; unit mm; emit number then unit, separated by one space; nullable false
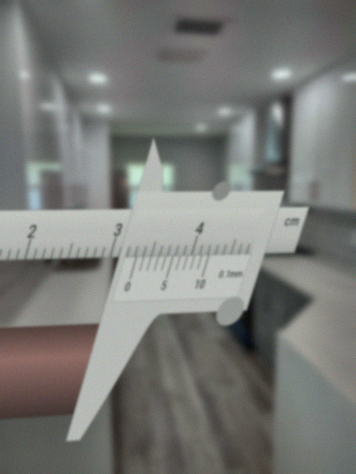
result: 33.2 mm
